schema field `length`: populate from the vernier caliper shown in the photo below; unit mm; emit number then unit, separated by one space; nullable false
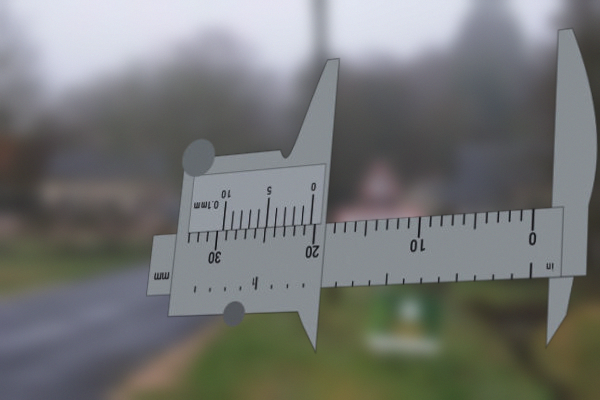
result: 20.4 mm
